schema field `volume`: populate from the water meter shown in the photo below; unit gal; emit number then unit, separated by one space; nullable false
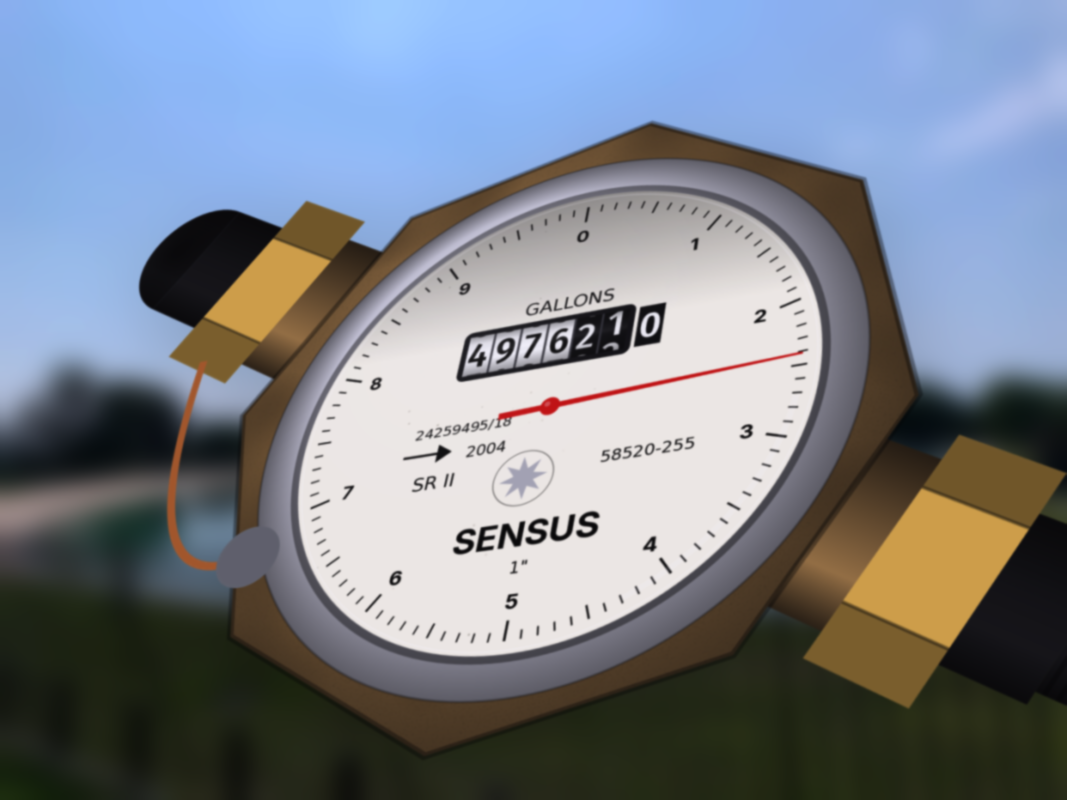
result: 4976212.4 gal
